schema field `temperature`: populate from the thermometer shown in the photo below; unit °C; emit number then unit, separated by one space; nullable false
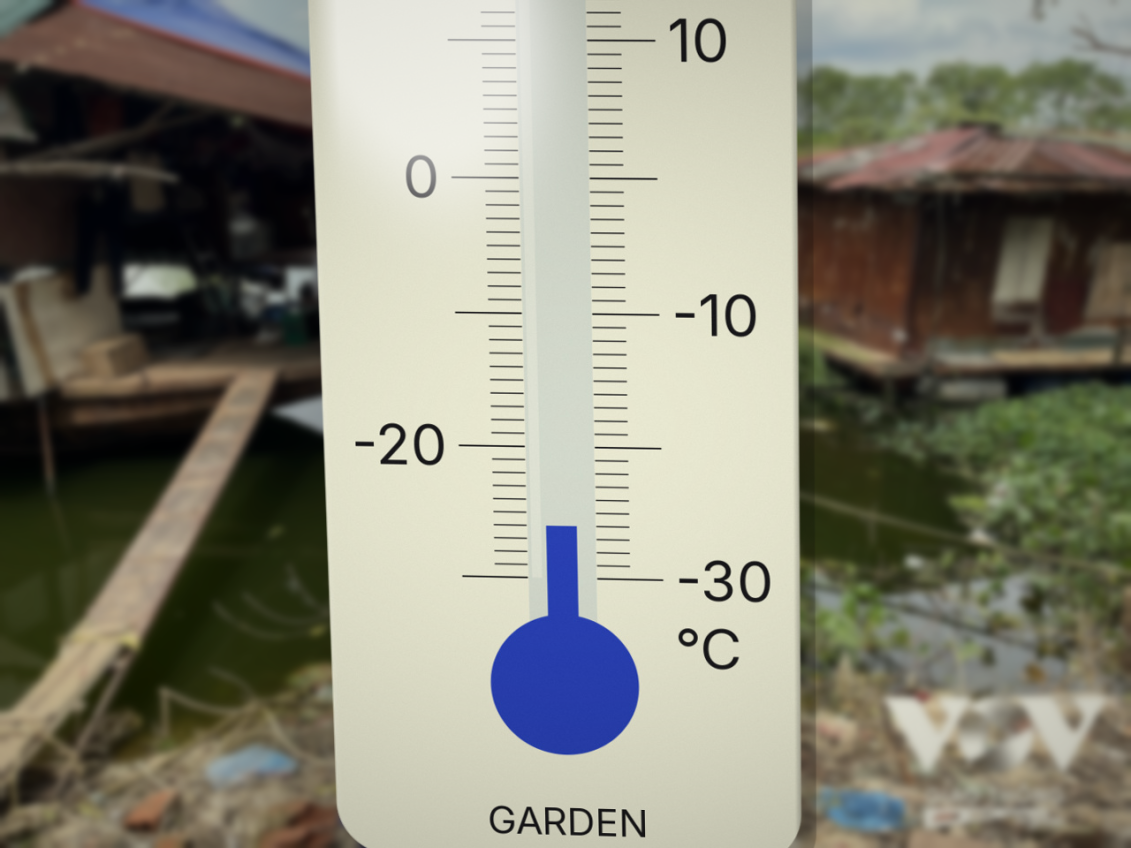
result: -26 °C
